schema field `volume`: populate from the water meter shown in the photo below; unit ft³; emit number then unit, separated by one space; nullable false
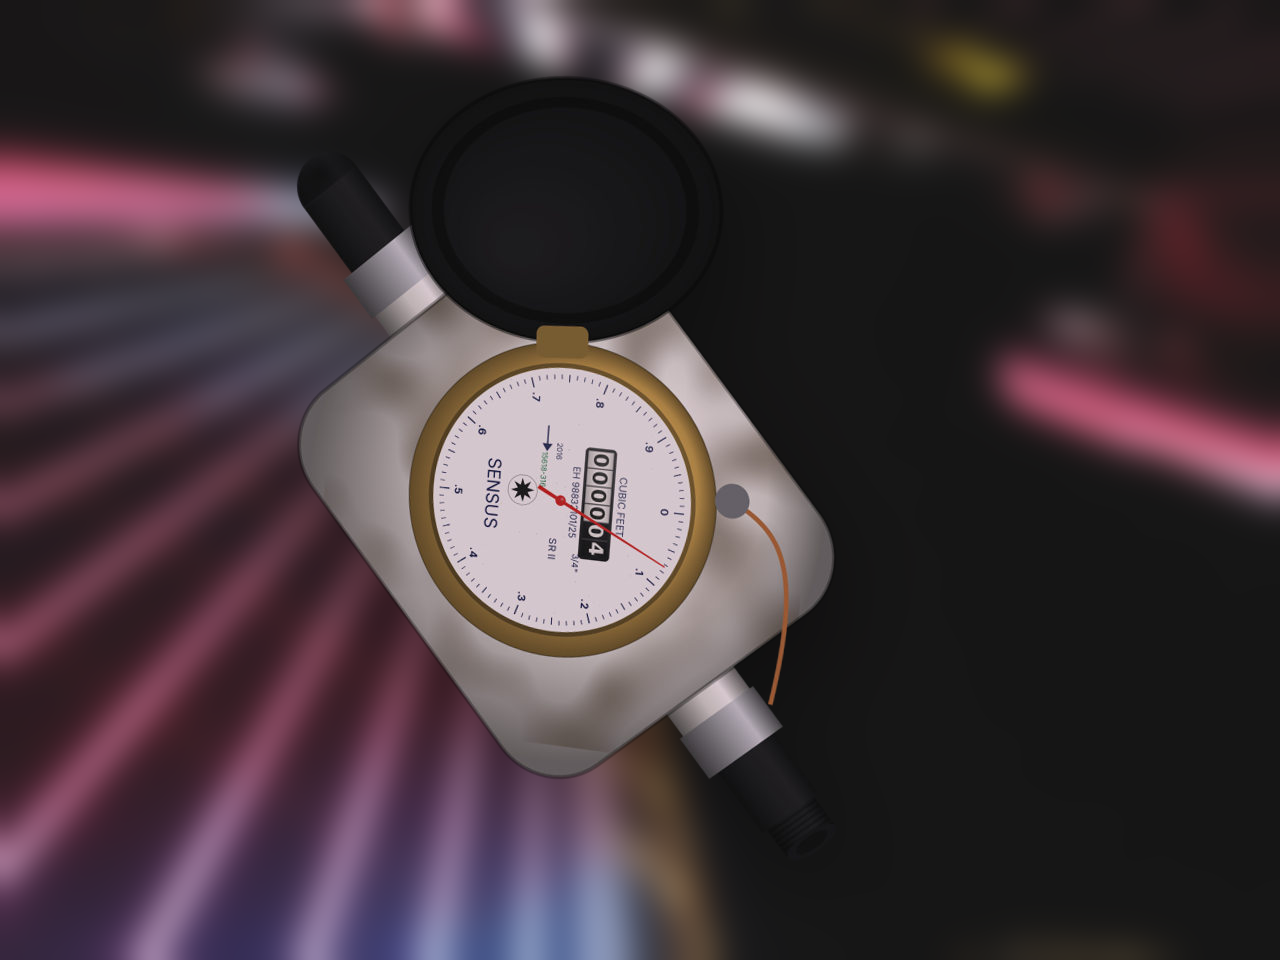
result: 4.07 ft³
